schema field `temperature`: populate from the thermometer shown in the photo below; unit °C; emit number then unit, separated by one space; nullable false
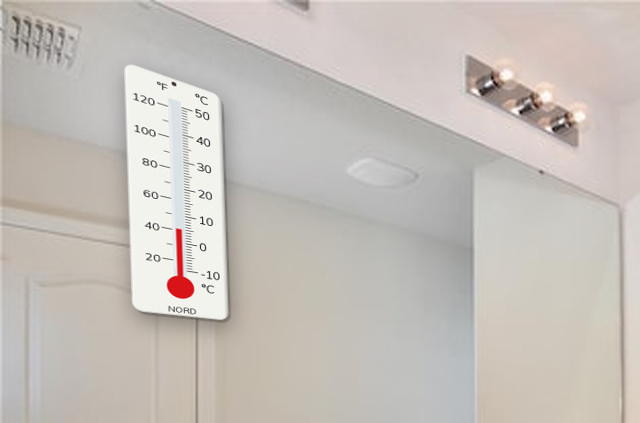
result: 5 °C
